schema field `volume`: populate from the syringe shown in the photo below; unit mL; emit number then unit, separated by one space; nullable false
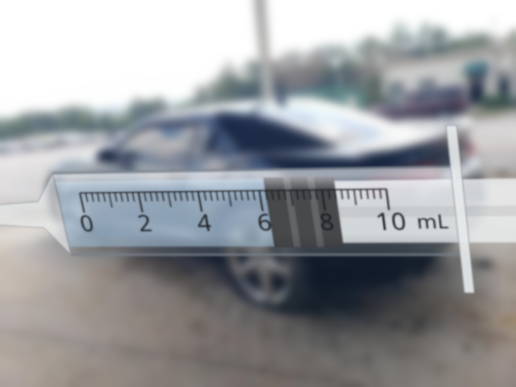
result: 6.2 mL
